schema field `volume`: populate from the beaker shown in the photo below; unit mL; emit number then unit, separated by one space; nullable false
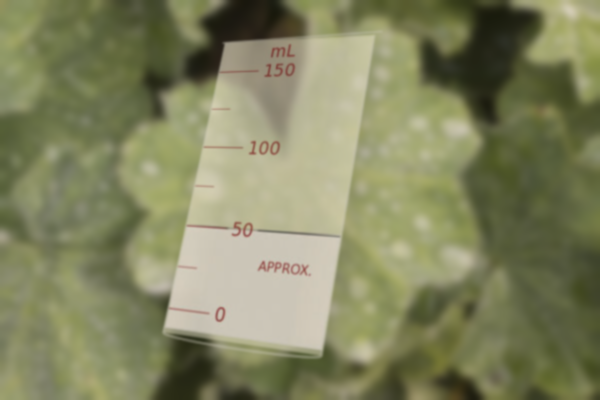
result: 50 mL
